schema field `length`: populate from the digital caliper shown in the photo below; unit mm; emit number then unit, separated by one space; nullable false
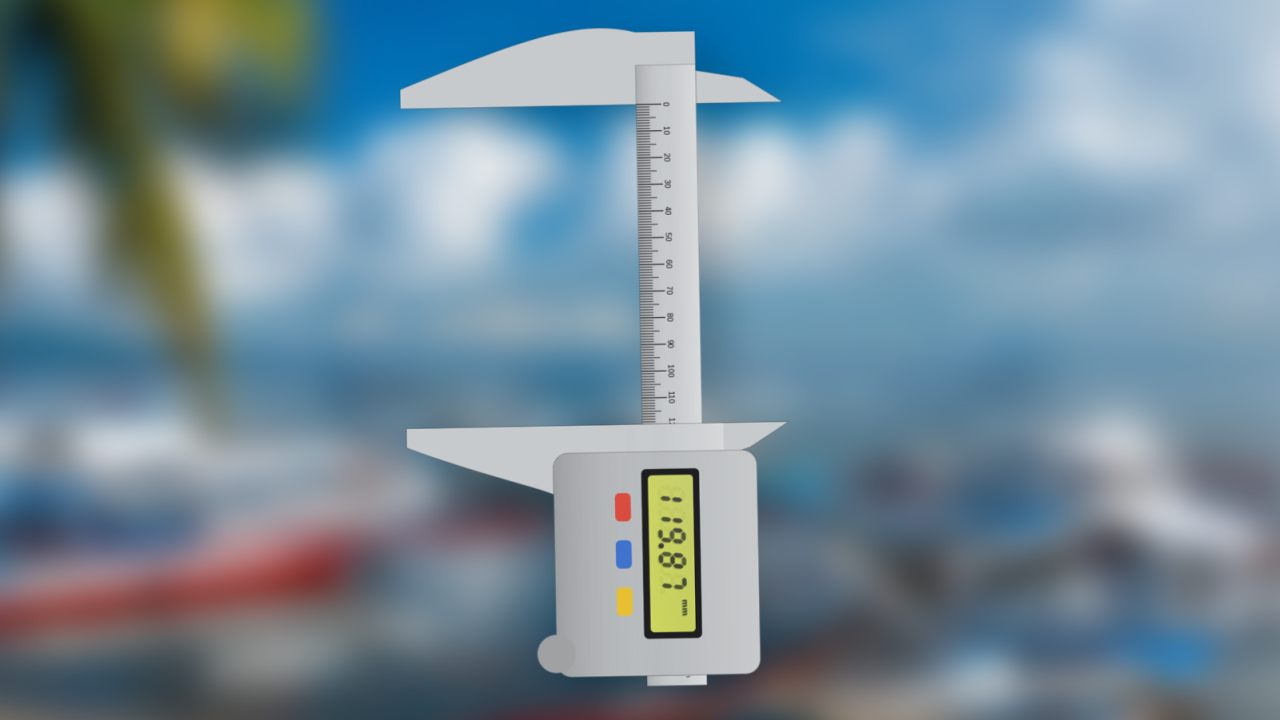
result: 119.87 mm
